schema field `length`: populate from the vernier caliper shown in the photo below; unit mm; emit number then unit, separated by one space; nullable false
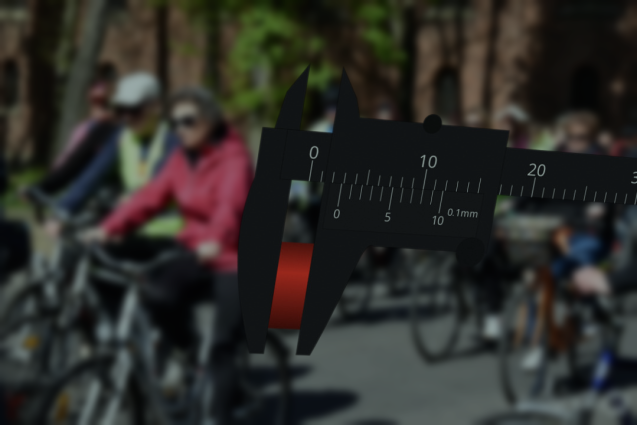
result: 2.8 mm
